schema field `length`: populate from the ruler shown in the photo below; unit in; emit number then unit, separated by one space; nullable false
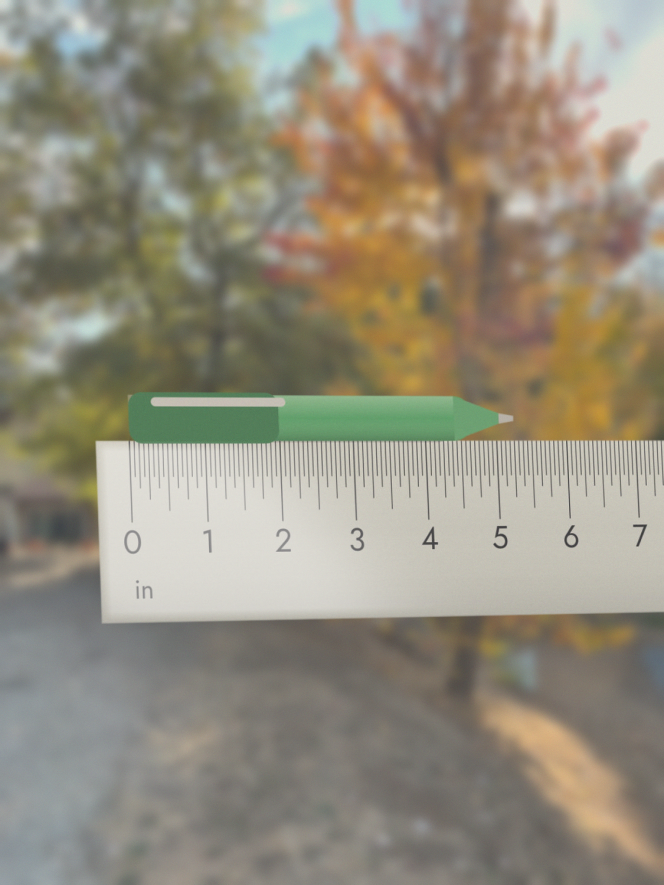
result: 5.25 in
